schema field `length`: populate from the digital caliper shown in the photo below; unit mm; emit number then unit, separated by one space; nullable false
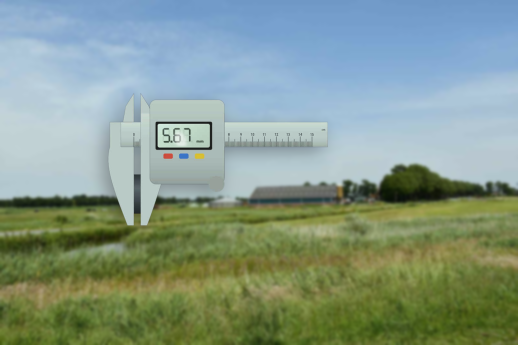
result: 5.67 mm
